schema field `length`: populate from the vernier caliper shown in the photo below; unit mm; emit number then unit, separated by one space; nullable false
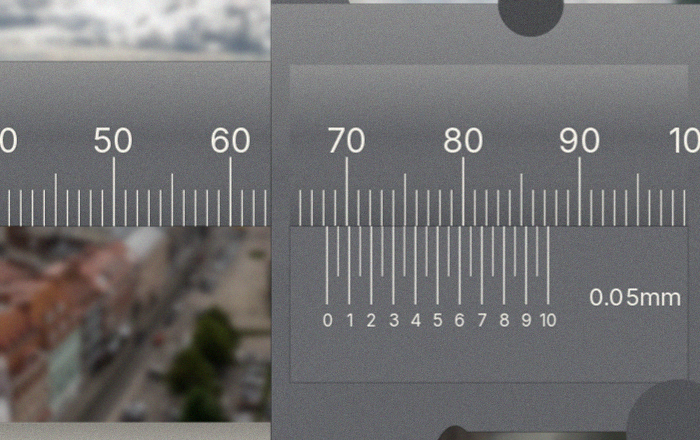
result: 68.3 mm
